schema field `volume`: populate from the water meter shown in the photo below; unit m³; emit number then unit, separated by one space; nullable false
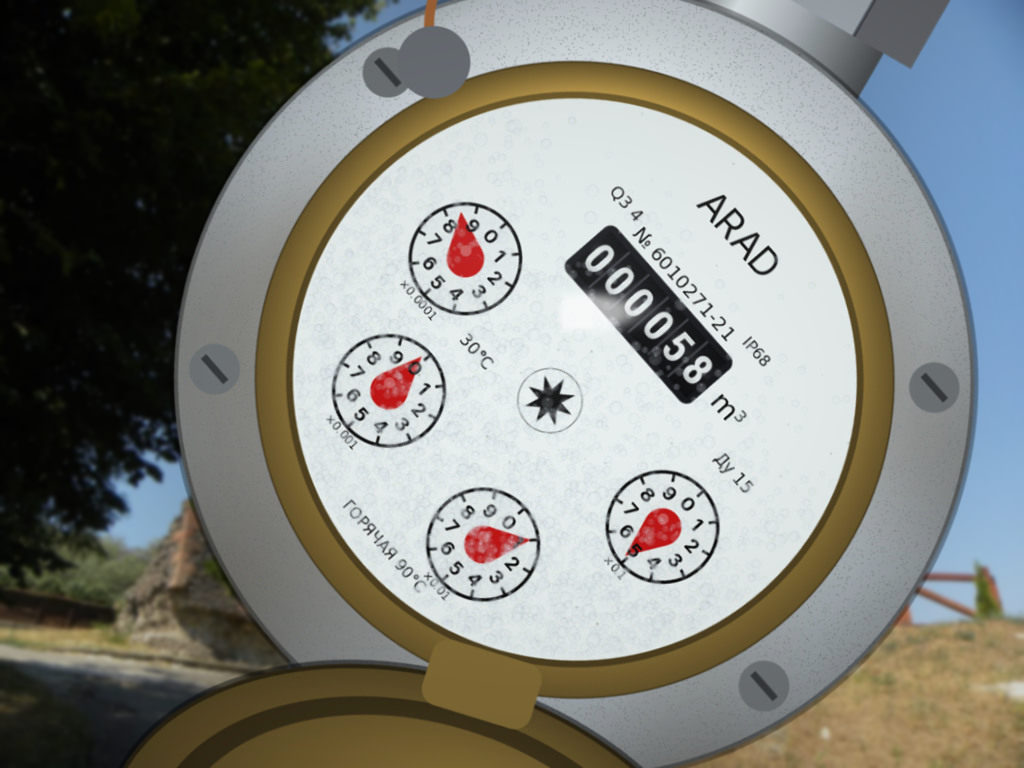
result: 58.5098 m³
